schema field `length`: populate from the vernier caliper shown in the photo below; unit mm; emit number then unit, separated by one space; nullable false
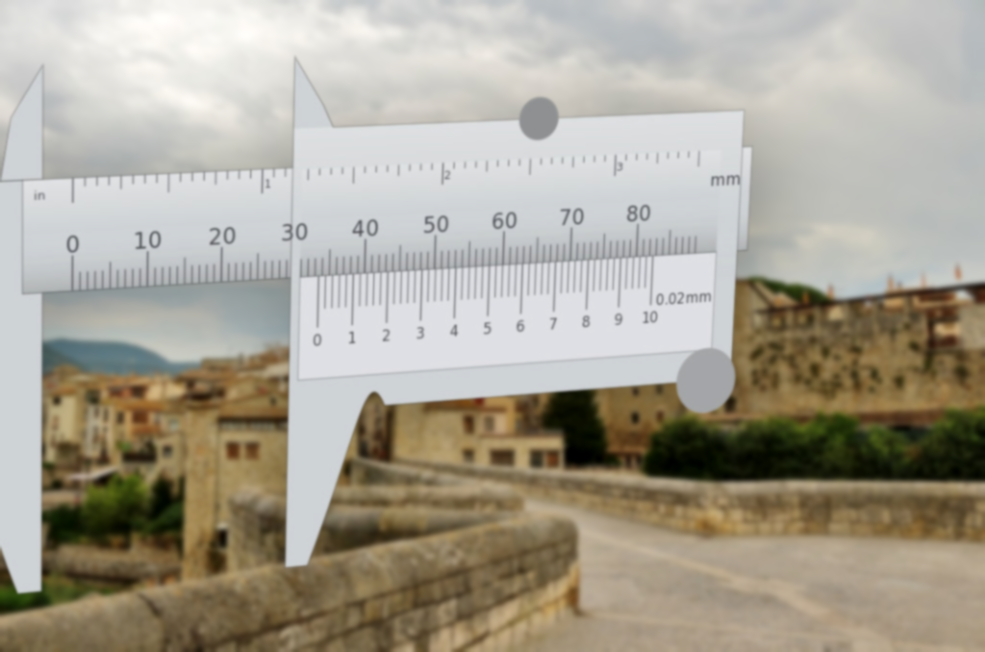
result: 33.5 mm
